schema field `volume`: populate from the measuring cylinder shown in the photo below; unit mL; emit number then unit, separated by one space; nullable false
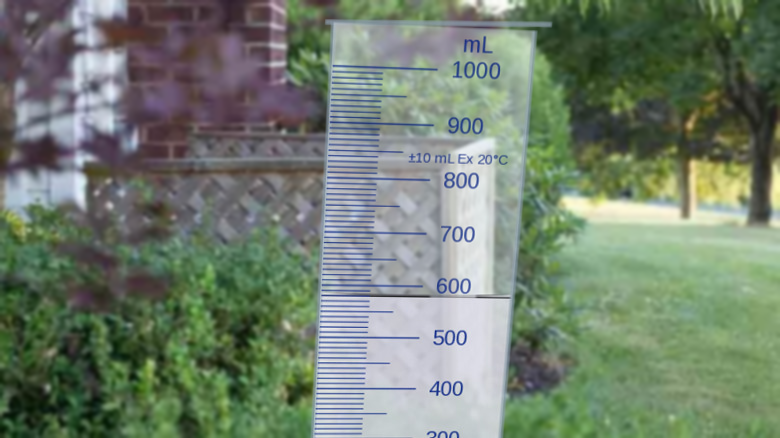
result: 580 mL
